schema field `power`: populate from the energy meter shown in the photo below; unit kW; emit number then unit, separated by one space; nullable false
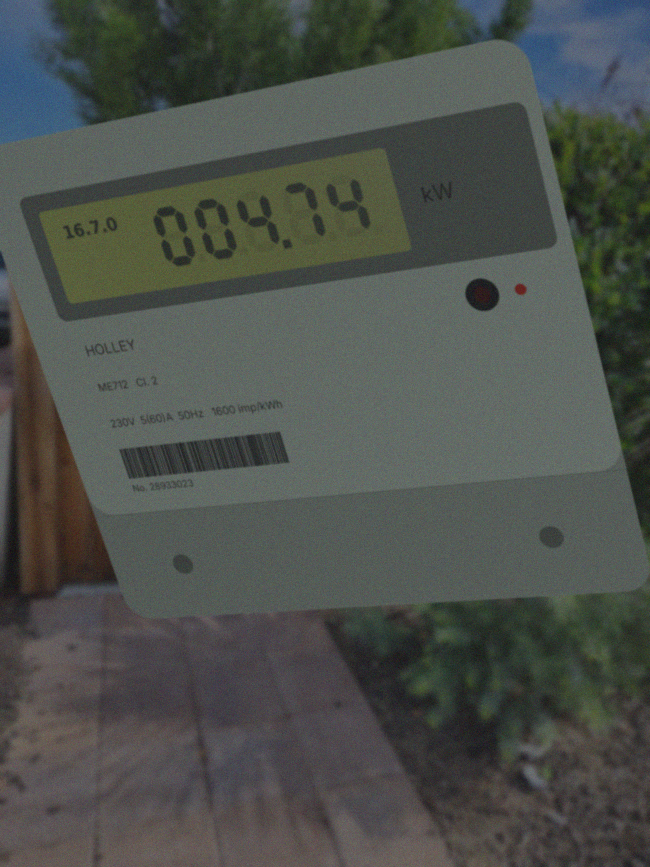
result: 4.74 kW
